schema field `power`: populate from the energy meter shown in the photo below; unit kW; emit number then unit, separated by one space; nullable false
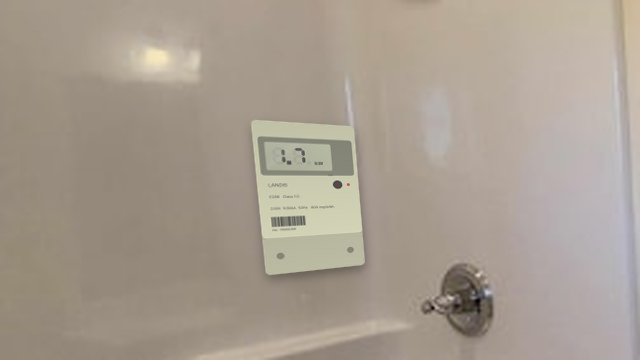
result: 1.7 kW
